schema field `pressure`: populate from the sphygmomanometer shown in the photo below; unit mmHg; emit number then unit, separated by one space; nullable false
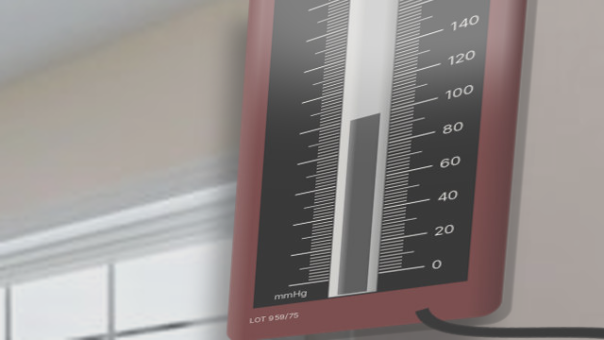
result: 100 mmHg
